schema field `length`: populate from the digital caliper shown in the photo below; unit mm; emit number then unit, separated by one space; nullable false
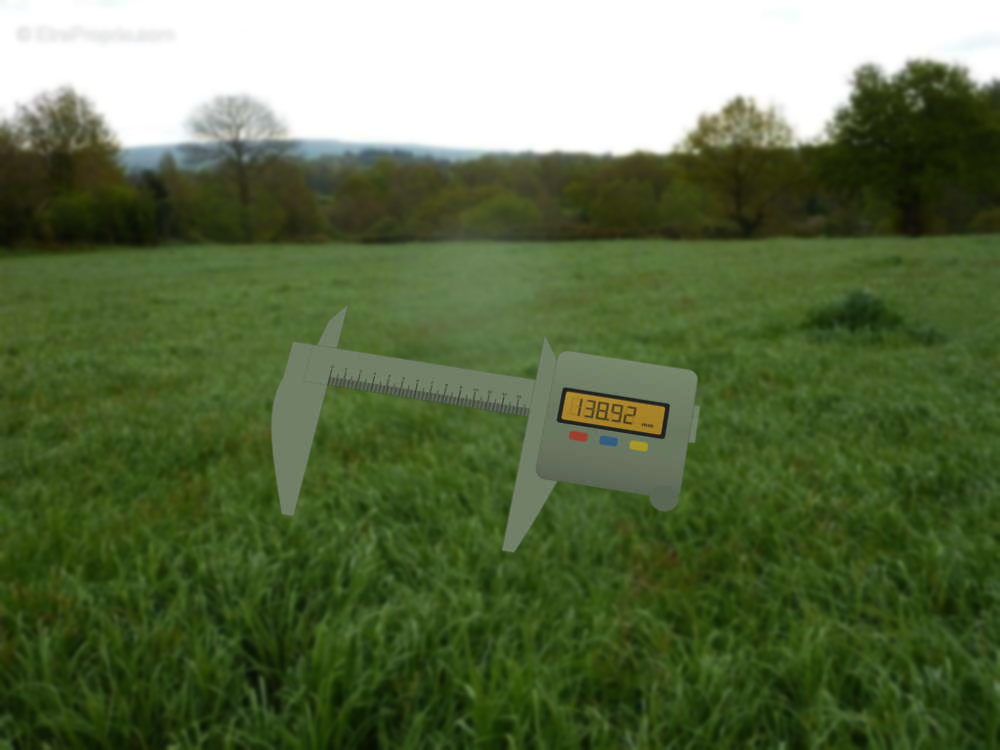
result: 138.92 mm
